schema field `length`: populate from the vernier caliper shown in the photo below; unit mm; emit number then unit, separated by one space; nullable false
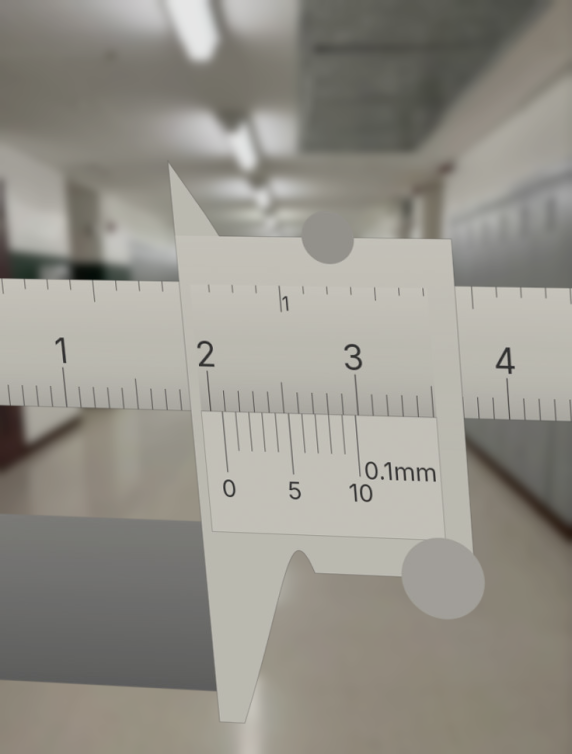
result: 20.8 mm
